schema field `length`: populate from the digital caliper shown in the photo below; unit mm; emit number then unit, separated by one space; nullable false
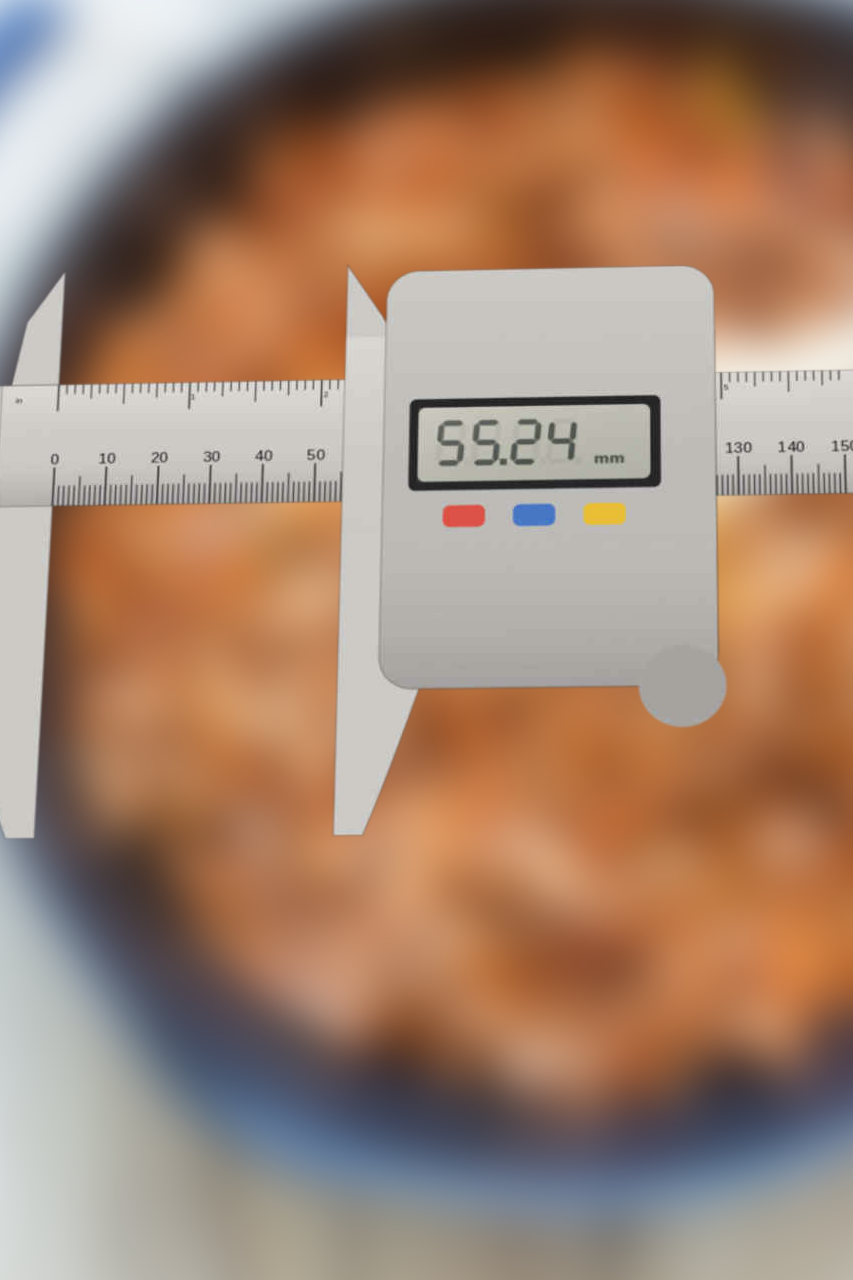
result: 55.24 mm
